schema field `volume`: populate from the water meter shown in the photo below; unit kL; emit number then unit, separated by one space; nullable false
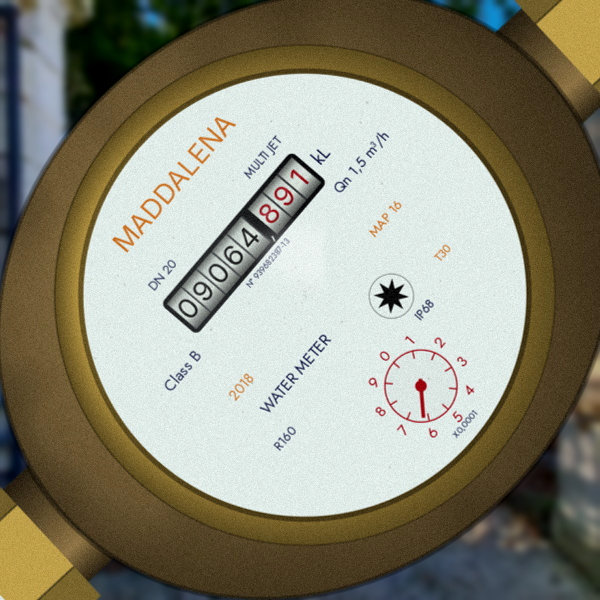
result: 9064.8916 kL
